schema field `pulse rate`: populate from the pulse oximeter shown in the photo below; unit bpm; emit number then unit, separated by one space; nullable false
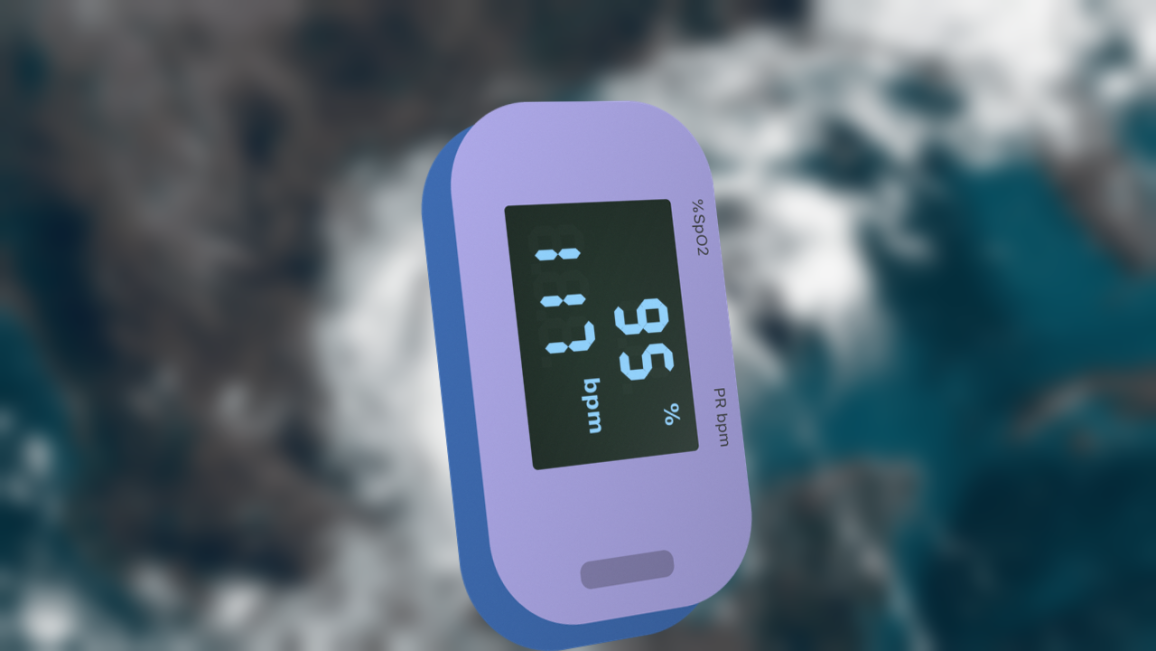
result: 117 bpm
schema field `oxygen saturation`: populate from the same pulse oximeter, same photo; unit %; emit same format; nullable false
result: 95 %
